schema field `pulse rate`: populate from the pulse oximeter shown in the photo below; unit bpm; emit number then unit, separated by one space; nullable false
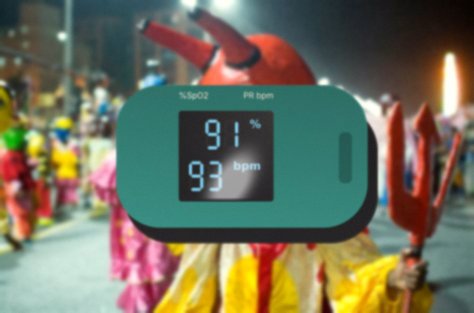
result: 93 bpm
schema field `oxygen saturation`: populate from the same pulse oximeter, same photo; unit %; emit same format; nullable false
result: 91 %
